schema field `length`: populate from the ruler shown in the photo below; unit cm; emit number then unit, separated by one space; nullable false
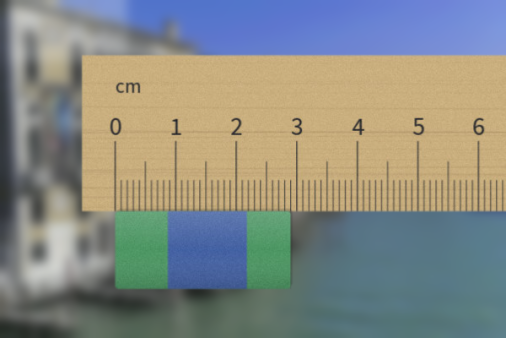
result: 2.9 cm
